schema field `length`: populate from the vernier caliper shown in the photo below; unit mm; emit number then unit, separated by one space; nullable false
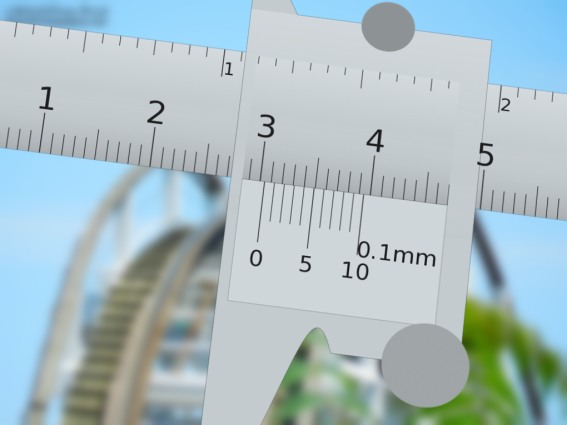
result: 30.4 mm
